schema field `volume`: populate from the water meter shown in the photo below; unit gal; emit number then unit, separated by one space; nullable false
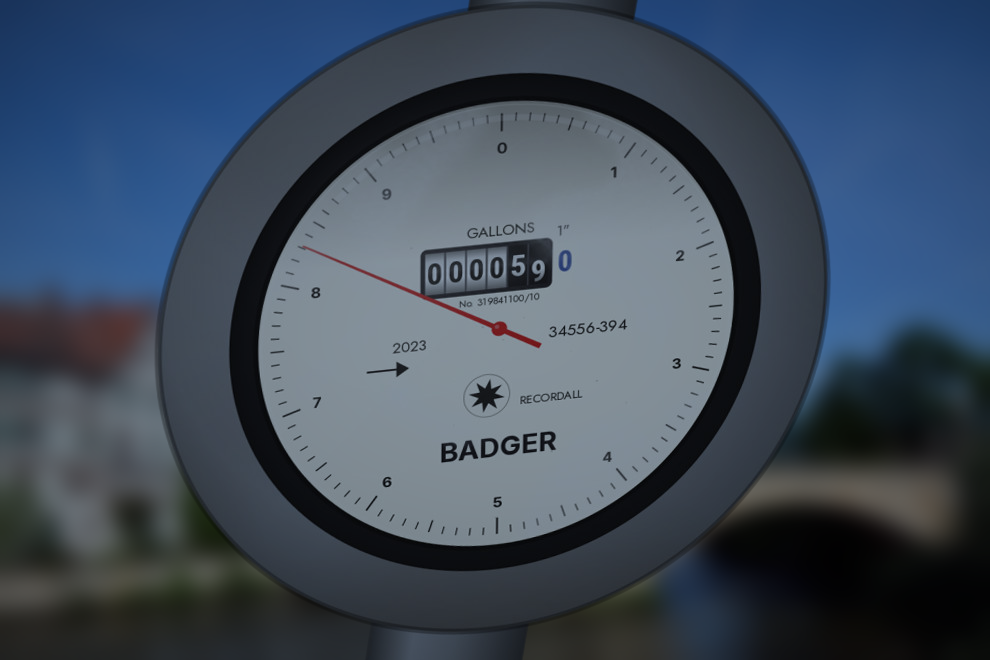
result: 588.3 gal
